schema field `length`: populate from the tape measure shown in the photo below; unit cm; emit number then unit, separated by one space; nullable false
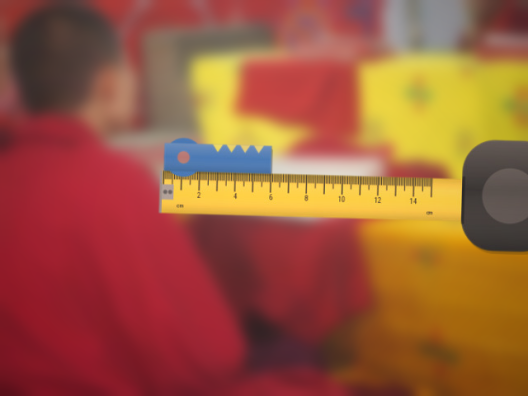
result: 6 cm
